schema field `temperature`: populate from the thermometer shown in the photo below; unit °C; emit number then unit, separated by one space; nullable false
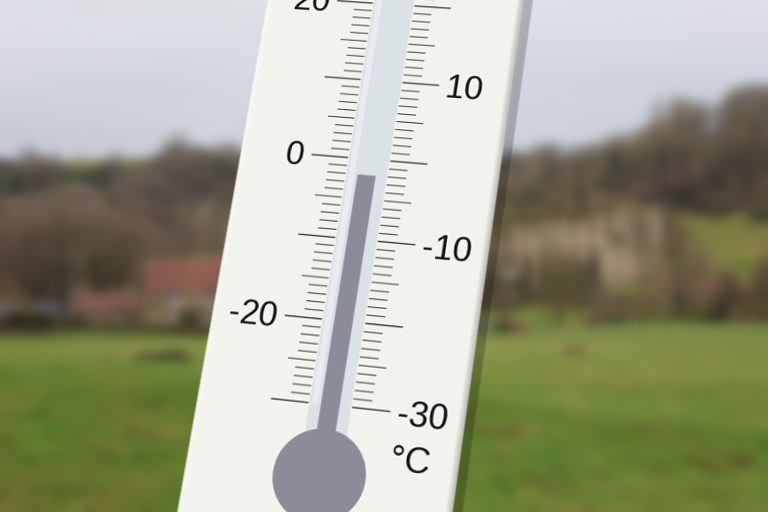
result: -2 °C
